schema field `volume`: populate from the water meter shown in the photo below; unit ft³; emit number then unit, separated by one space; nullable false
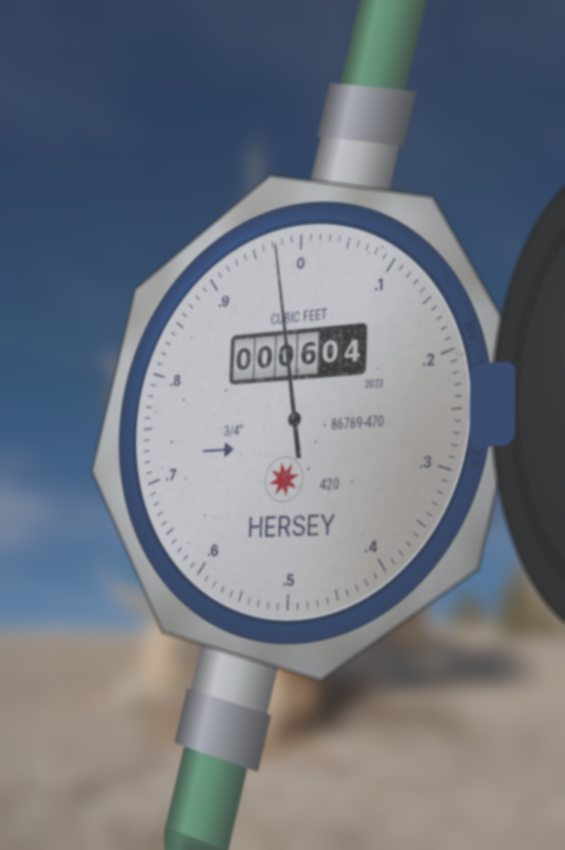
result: 603.97 ft³
